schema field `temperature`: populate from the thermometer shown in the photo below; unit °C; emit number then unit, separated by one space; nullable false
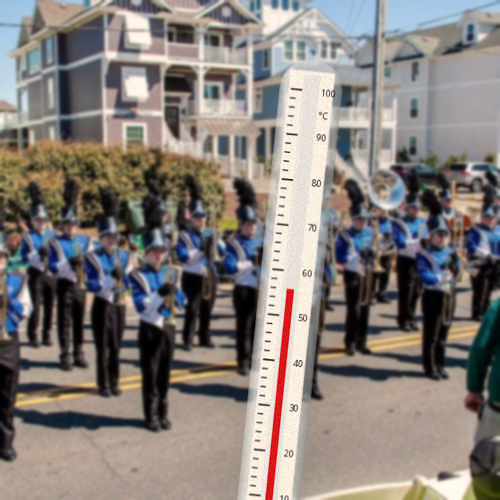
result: 56 °C
